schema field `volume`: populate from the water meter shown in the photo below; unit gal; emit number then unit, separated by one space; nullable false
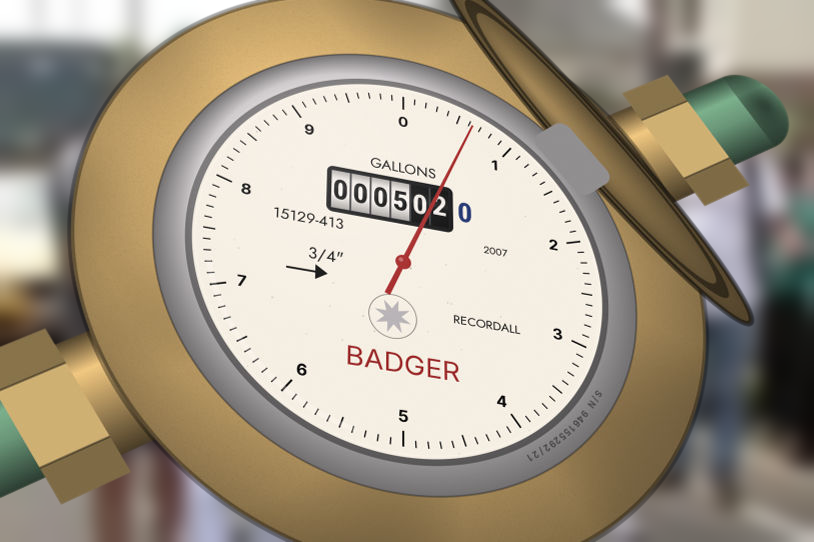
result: 5020.6 gal
